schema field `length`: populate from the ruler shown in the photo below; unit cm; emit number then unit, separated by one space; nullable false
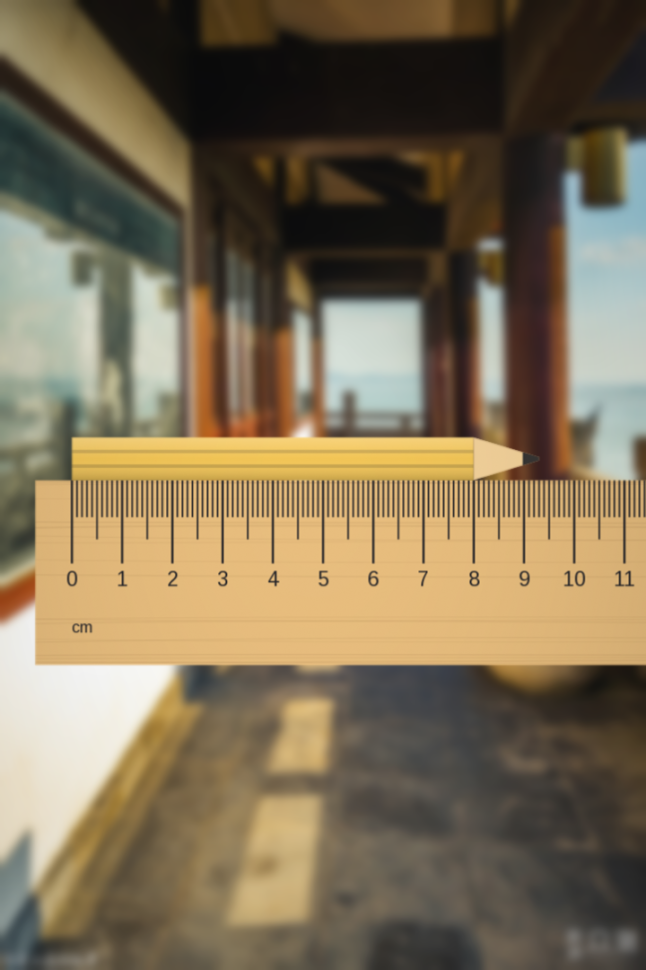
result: 9.3 cm
